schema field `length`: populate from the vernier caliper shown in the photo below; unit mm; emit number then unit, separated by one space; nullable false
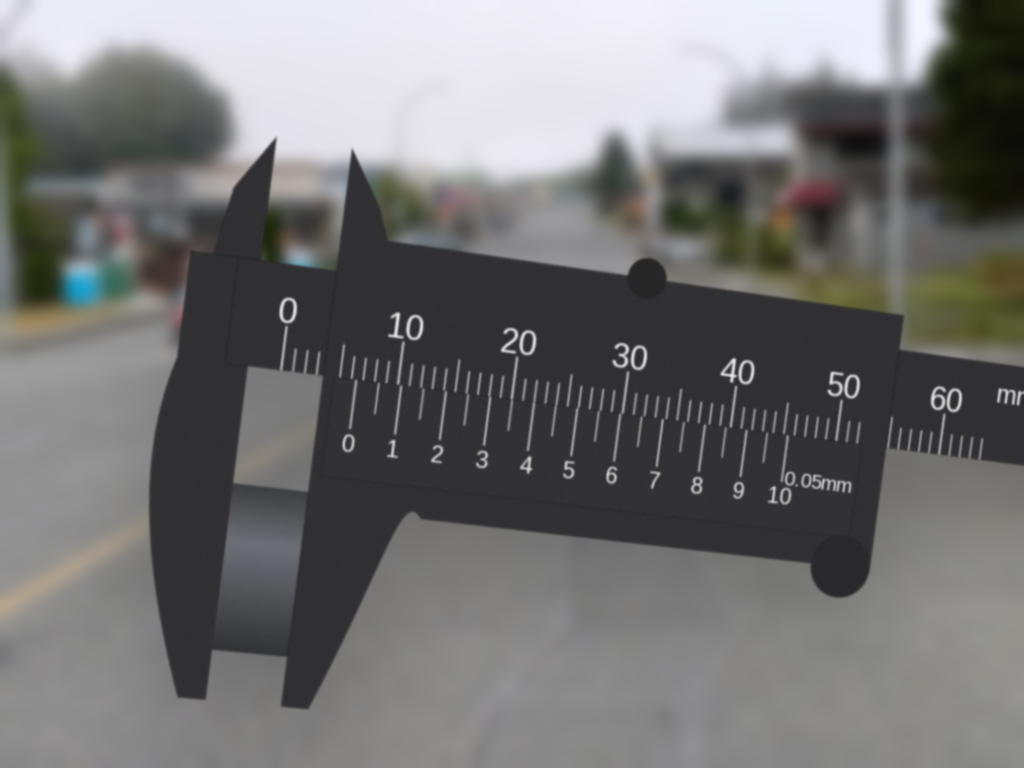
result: 6.4 mm
